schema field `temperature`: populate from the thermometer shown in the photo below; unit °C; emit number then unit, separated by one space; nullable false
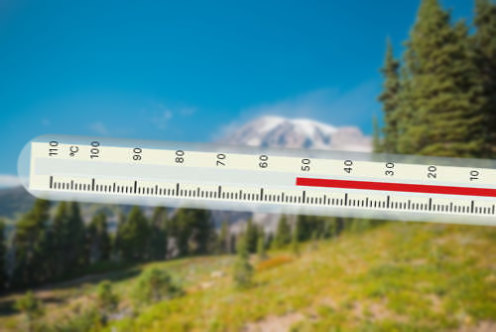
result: 52 °C
